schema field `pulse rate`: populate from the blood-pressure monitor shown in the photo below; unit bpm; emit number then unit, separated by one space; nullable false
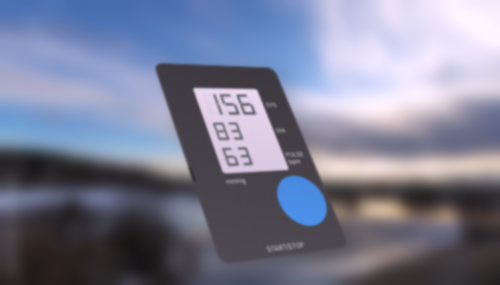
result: 63 bpm
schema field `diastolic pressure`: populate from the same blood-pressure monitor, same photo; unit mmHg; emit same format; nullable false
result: 83 mmHg
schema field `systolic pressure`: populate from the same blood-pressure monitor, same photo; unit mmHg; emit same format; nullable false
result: 156 mmHg
